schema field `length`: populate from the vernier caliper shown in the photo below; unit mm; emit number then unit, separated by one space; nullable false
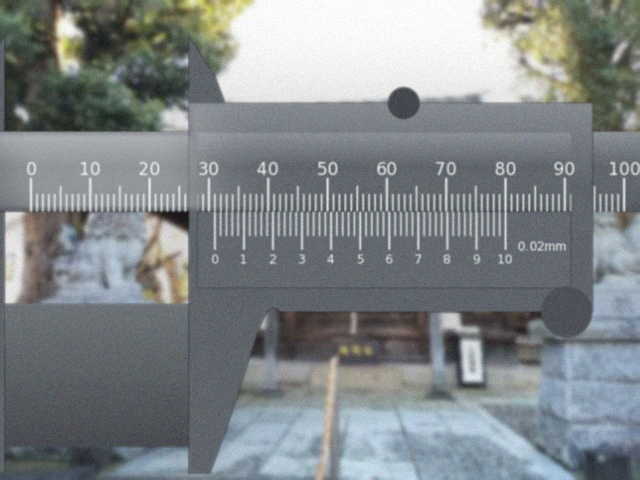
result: 31.0 mm
